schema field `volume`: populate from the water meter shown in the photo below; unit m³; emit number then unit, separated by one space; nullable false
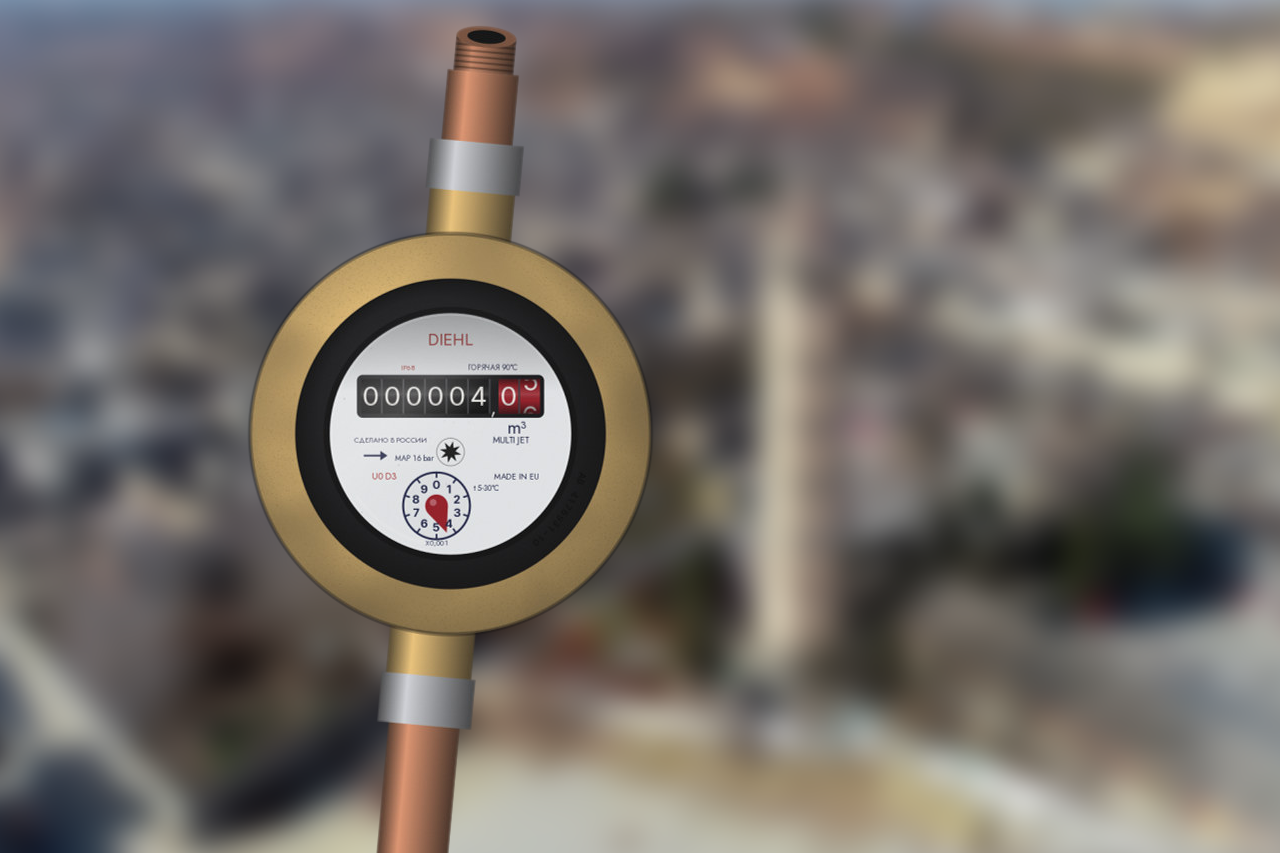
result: 4.054 m³
